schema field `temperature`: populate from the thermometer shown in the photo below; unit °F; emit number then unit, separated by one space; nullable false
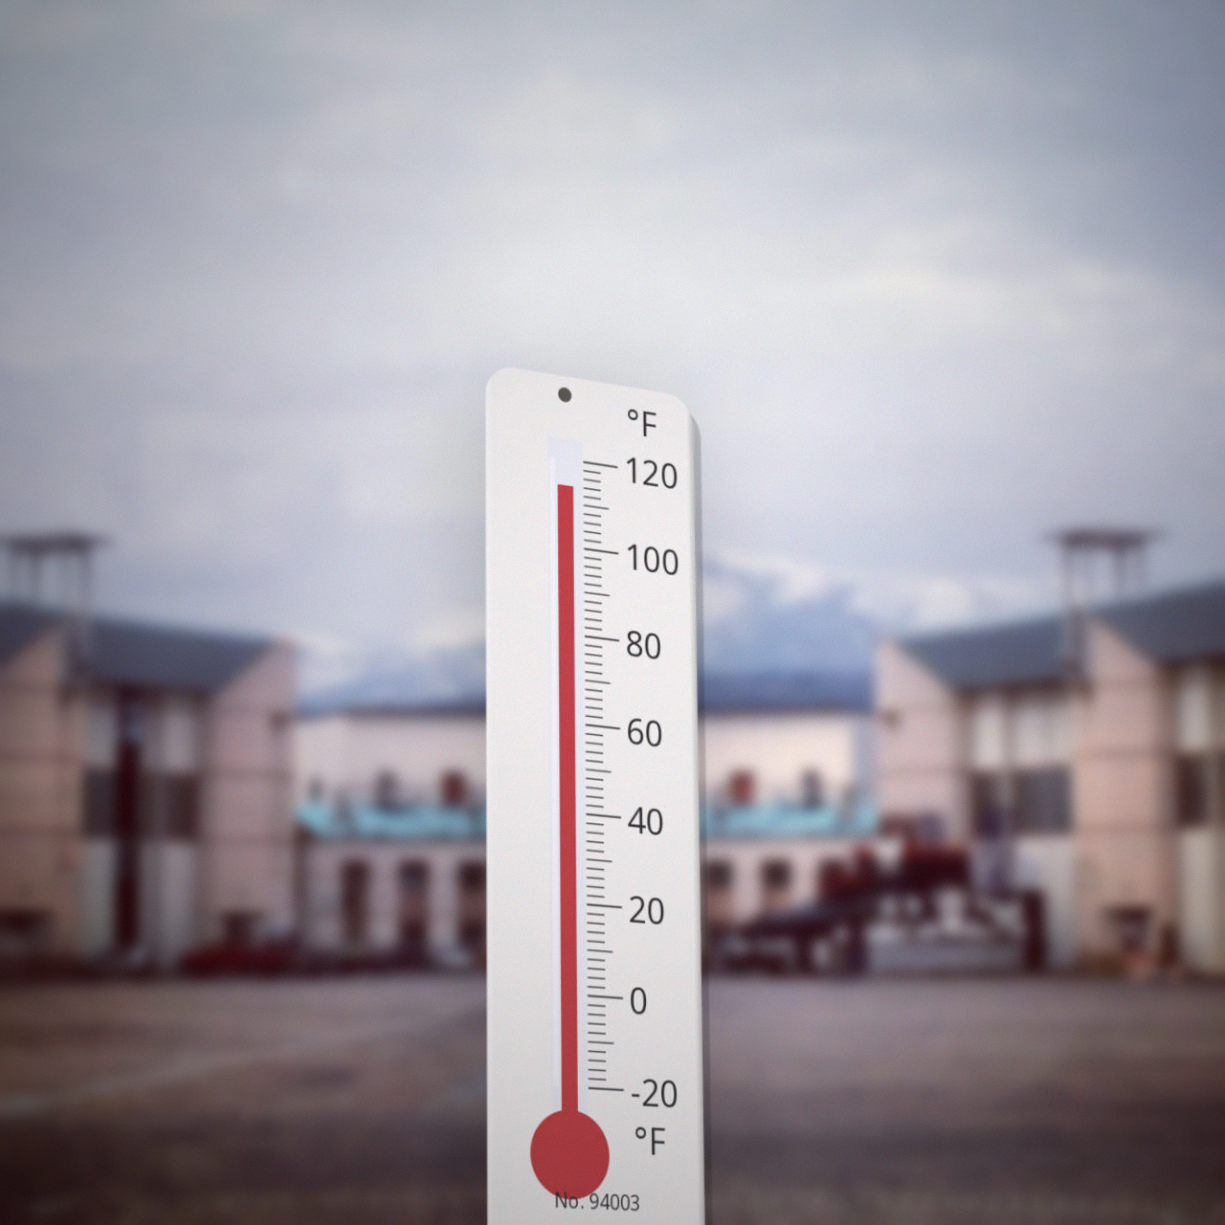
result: 114 °F
